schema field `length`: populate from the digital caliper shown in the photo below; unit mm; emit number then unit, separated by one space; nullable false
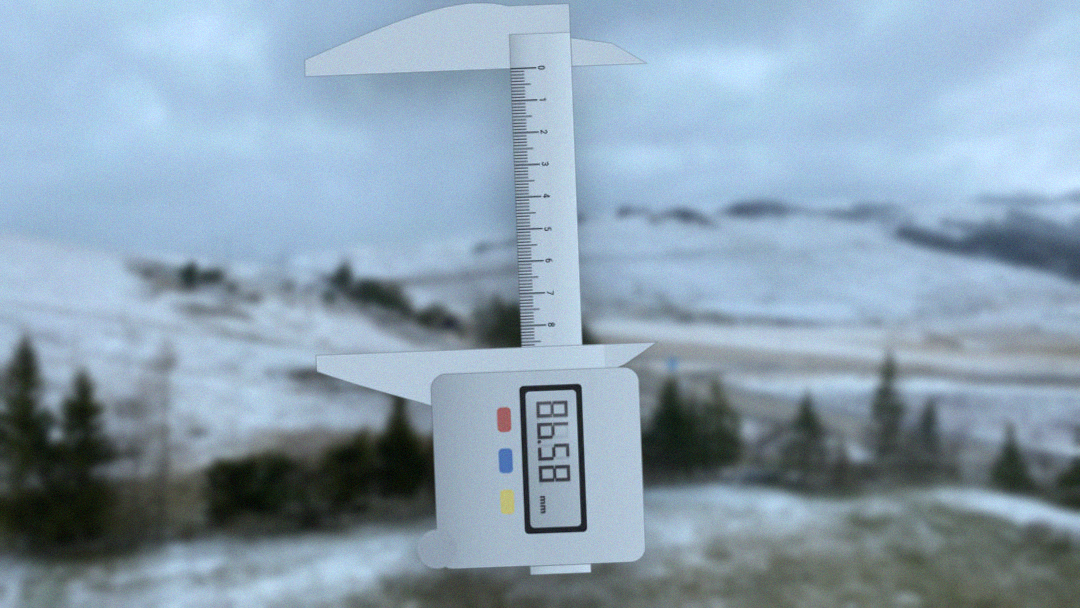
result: 86.58 mm
